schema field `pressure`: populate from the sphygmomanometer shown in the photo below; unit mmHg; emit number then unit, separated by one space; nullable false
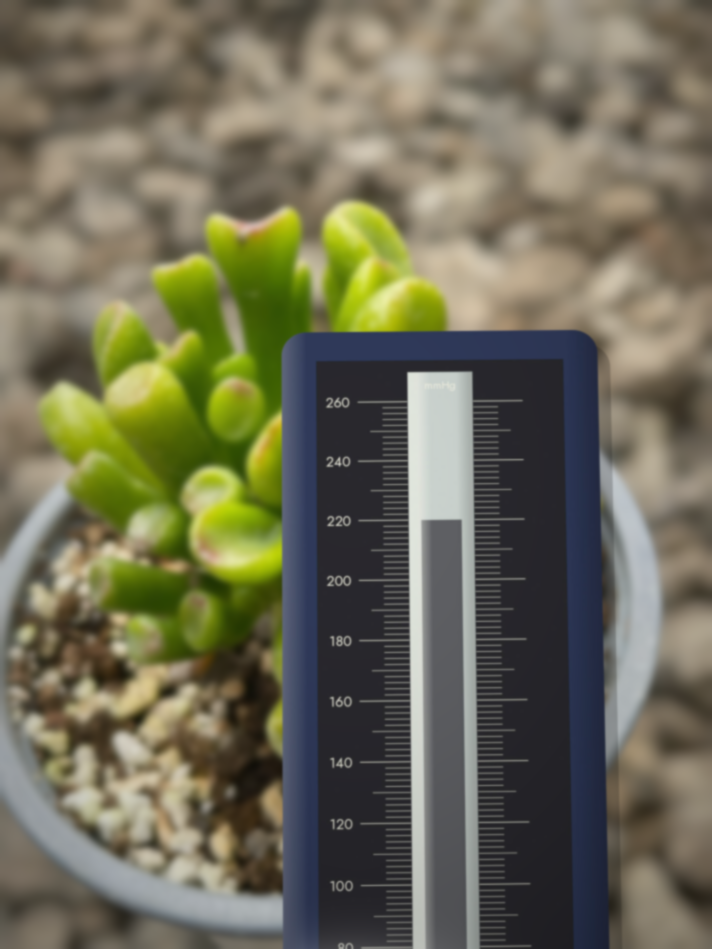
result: 220 mmHg
